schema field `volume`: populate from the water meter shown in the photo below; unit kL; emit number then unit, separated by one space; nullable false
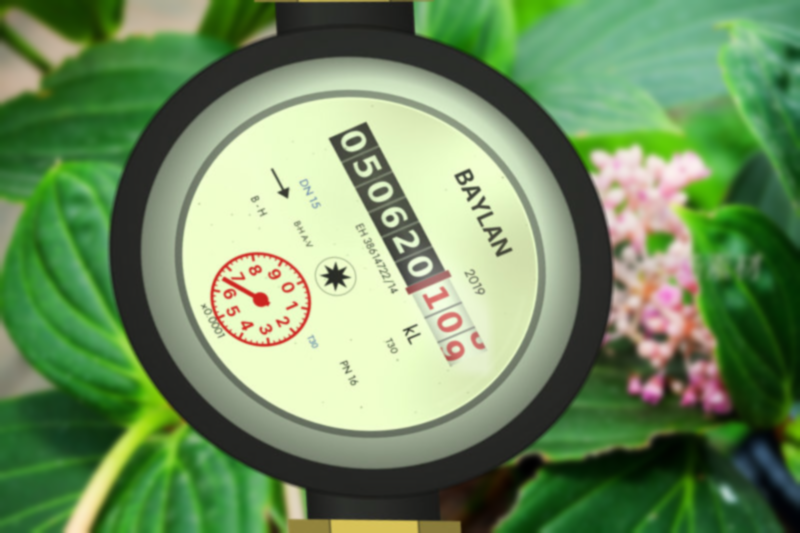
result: 50620.1086 kL
